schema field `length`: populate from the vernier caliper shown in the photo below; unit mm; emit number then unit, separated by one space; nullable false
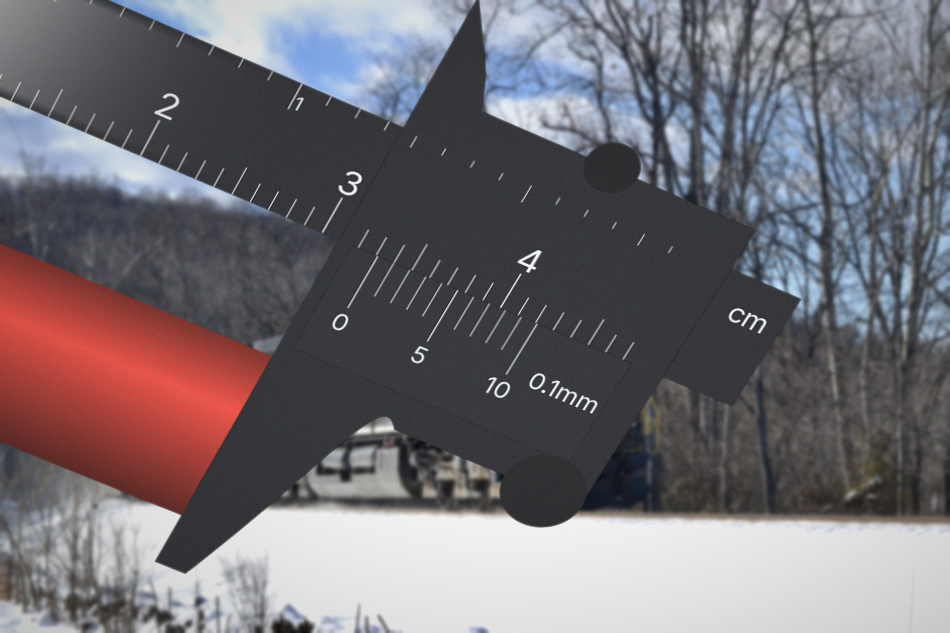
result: 33.1 mm
